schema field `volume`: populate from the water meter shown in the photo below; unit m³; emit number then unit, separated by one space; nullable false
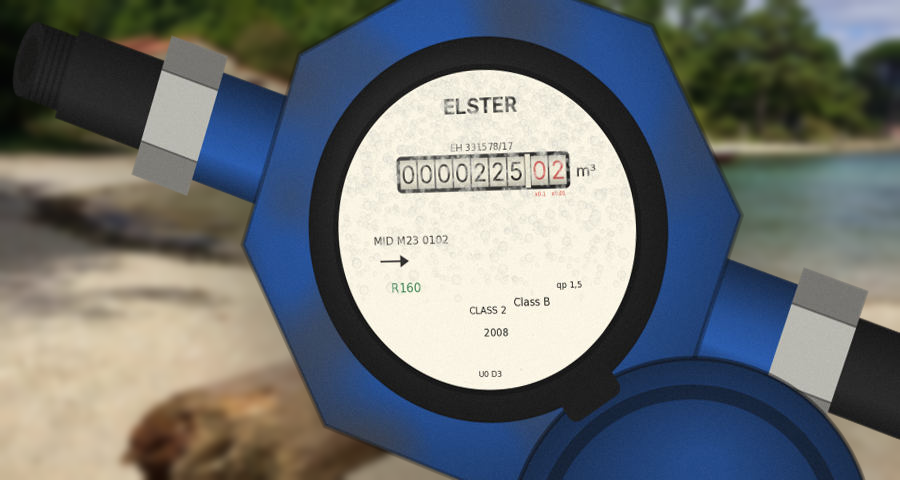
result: 225.02 m³
